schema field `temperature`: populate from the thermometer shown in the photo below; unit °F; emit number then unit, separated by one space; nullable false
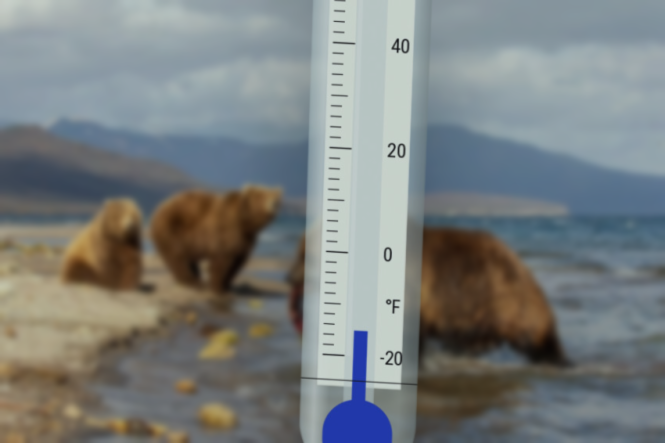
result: -15 °F
